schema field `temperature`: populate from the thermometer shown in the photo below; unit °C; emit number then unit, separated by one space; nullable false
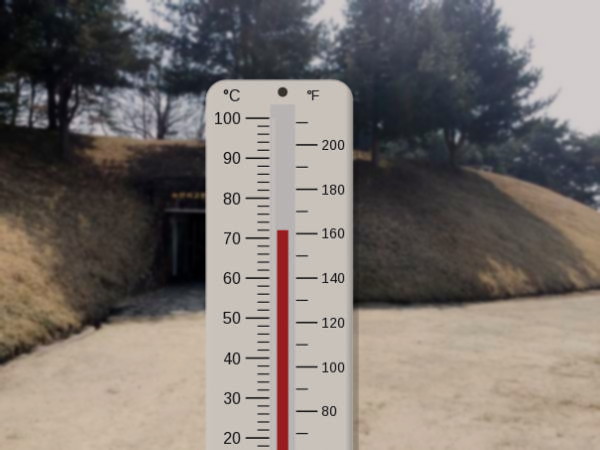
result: 72 °C
